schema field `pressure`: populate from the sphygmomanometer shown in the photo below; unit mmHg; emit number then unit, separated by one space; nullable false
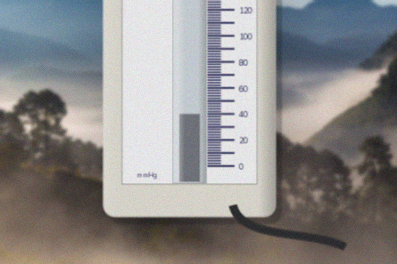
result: 40 mmHg
